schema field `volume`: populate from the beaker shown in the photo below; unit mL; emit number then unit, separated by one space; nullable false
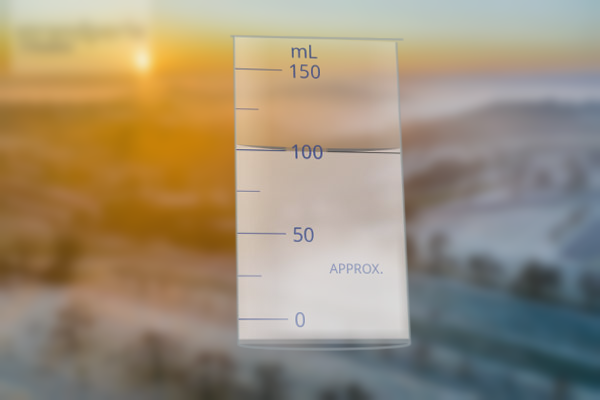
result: 100 mL
